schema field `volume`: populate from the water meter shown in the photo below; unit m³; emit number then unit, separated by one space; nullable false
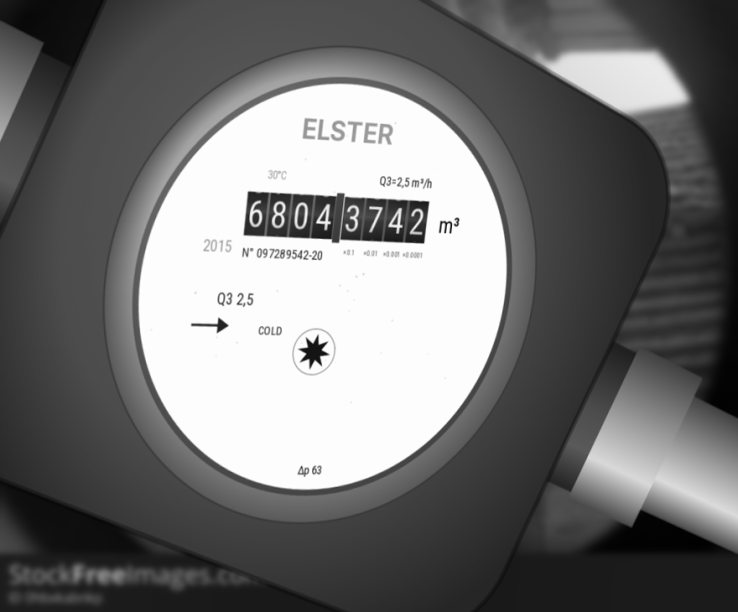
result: 6804.3742 m³
